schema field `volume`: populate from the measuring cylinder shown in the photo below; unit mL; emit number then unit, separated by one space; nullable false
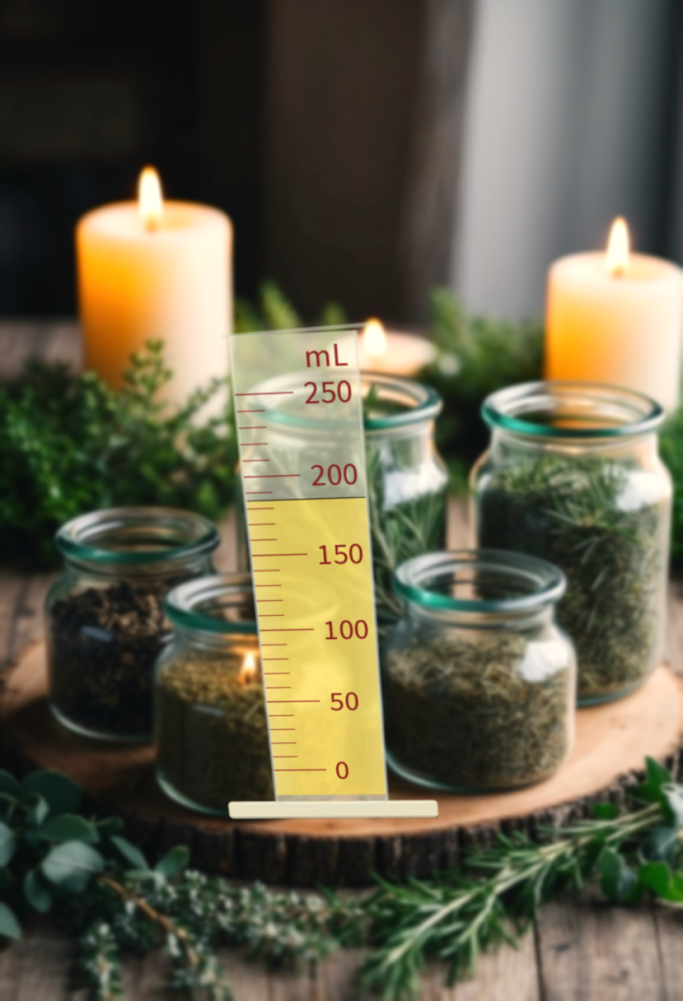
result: 185 mL
